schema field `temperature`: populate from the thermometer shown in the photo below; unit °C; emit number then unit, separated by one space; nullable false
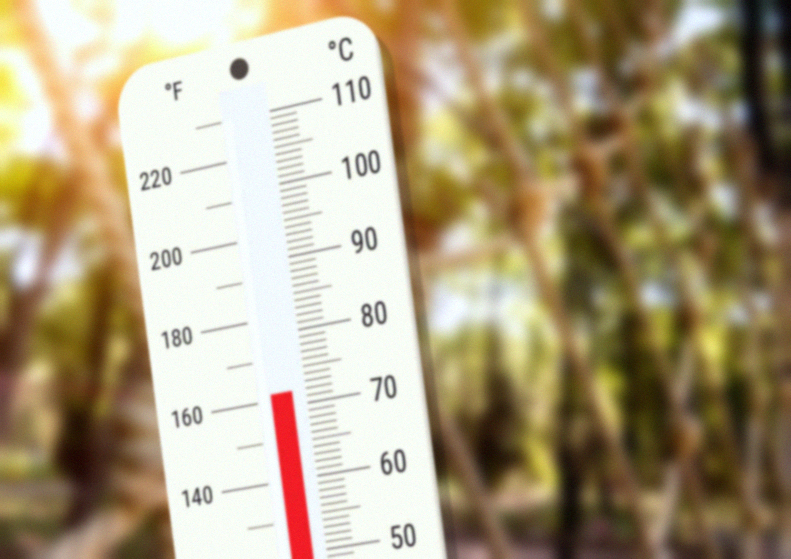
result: 72 °C
